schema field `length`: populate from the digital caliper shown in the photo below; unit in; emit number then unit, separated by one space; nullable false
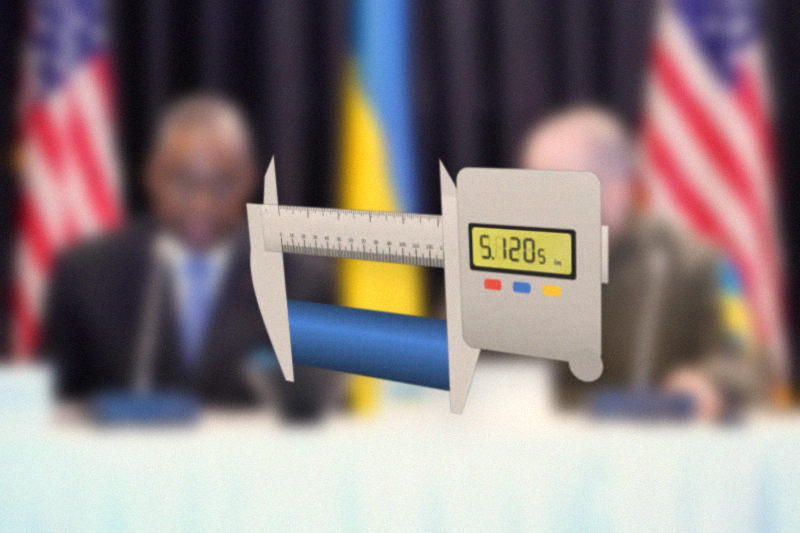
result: 5.1205 in
